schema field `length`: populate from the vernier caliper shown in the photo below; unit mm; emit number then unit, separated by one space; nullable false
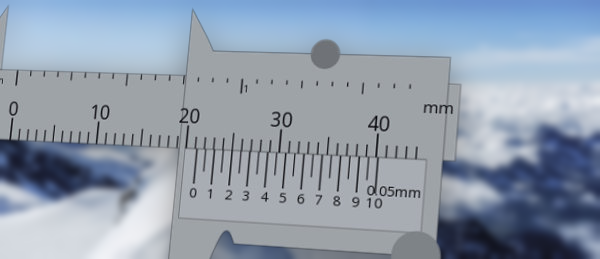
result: 21.2 mm
